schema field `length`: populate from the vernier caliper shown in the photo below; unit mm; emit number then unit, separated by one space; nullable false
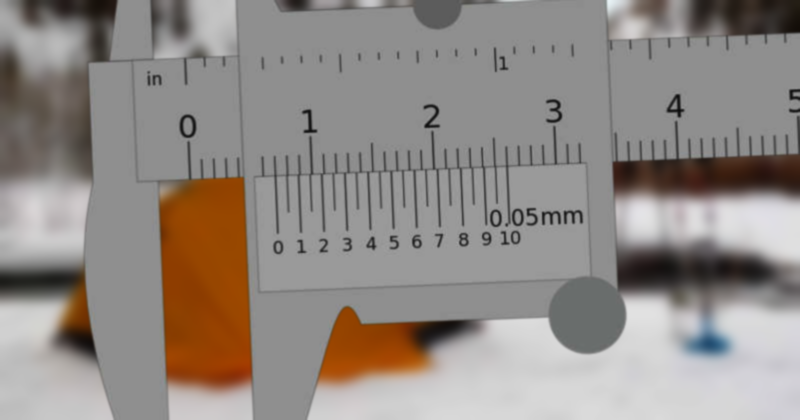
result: 7.0 mm
